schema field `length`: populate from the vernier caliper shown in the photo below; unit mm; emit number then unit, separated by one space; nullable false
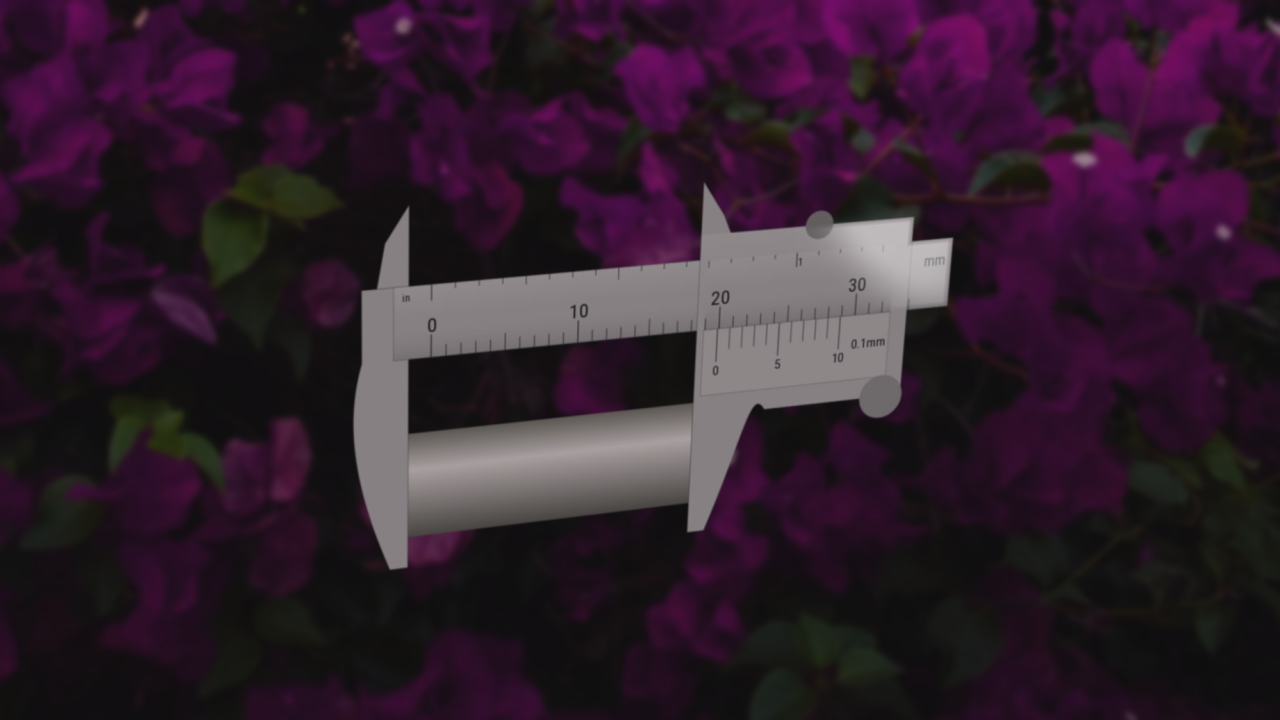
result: 19.9 mm
